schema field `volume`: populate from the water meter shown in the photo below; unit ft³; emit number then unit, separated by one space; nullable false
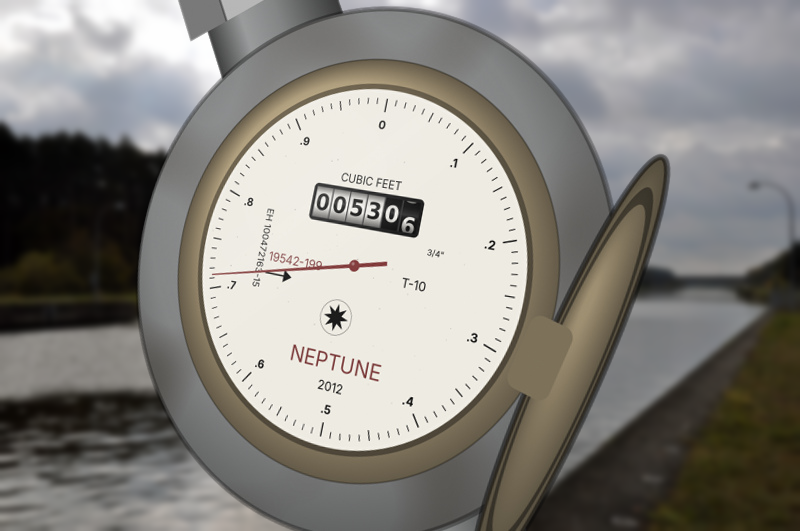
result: 5305.71 ft³
